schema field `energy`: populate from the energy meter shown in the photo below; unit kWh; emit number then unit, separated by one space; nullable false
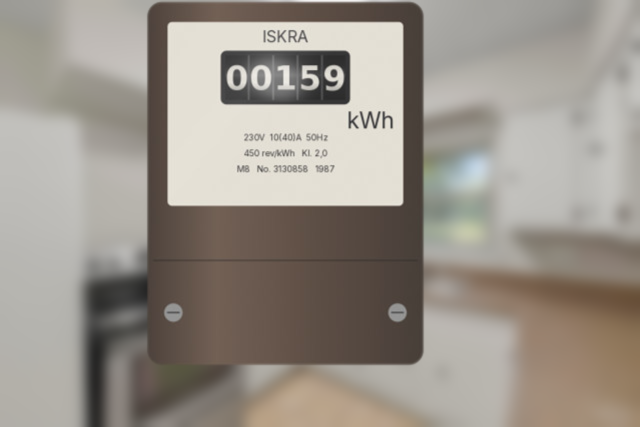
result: 159 kWh
